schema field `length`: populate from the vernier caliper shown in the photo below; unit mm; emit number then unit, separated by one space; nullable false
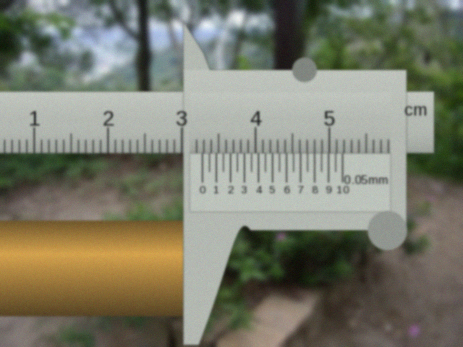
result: 32.8 mm
